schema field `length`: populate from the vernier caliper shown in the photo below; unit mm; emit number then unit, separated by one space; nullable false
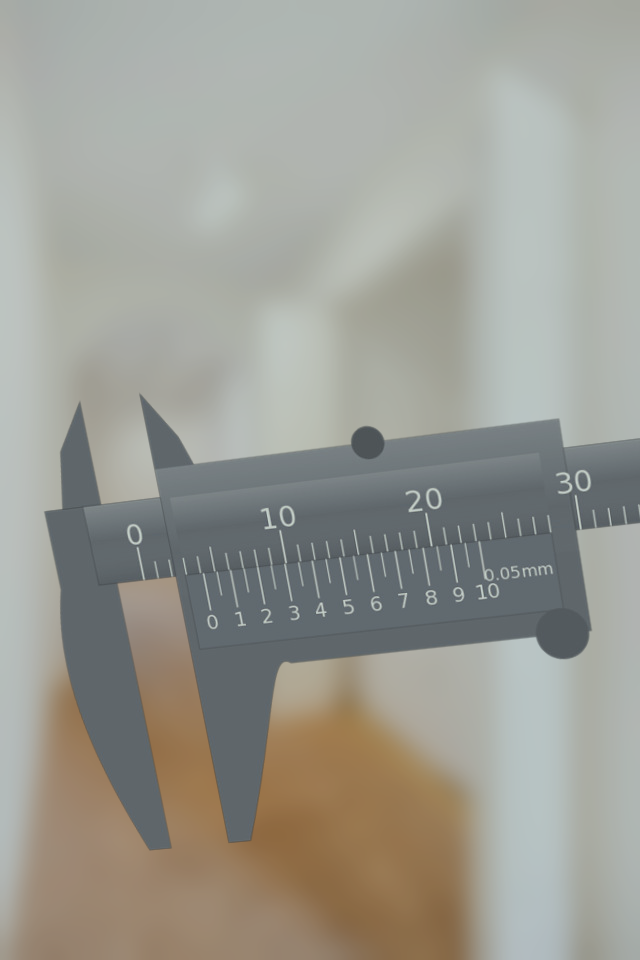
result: 4.2 mm
